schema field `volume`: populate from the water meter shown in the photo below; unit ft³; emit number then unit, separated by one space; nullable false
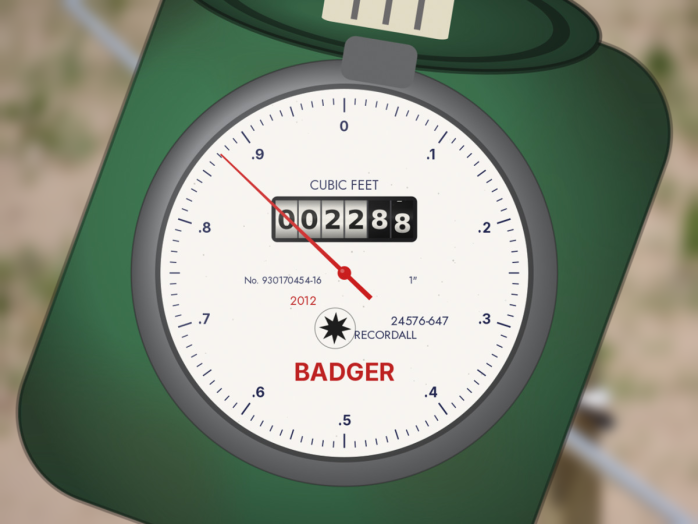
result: 2287.87 ft³
